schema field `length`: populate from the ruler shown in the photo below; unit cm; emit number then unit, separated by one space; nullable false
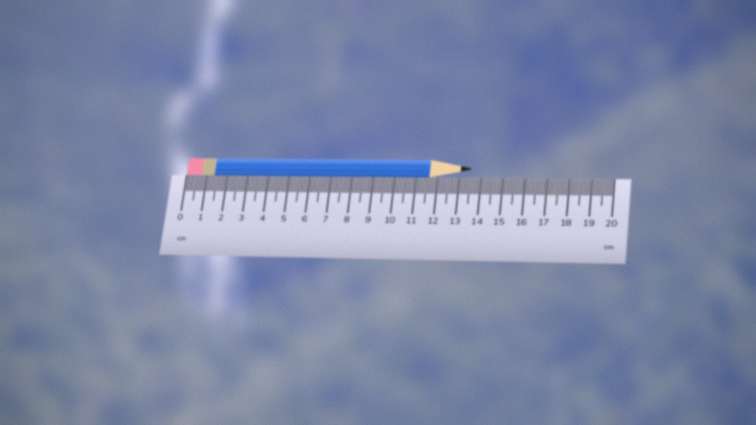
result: 13.5 cm
